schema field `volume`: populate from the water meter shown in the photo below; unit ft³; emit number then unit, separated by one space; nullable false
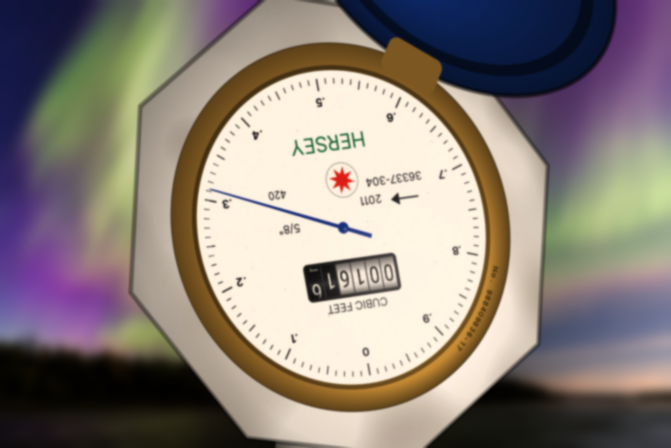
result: 1616.31 ft³
